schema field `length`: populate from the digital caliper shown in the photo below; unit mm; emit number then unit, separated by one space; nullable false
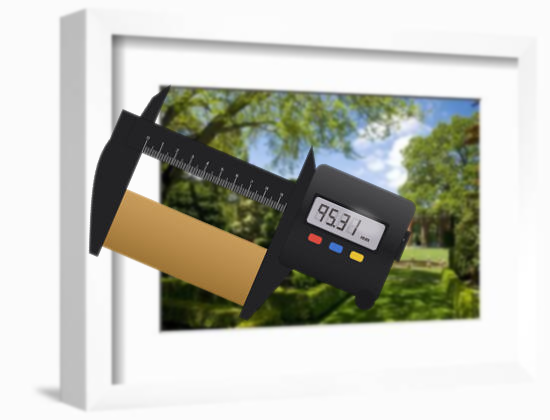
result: 95.31 mm
